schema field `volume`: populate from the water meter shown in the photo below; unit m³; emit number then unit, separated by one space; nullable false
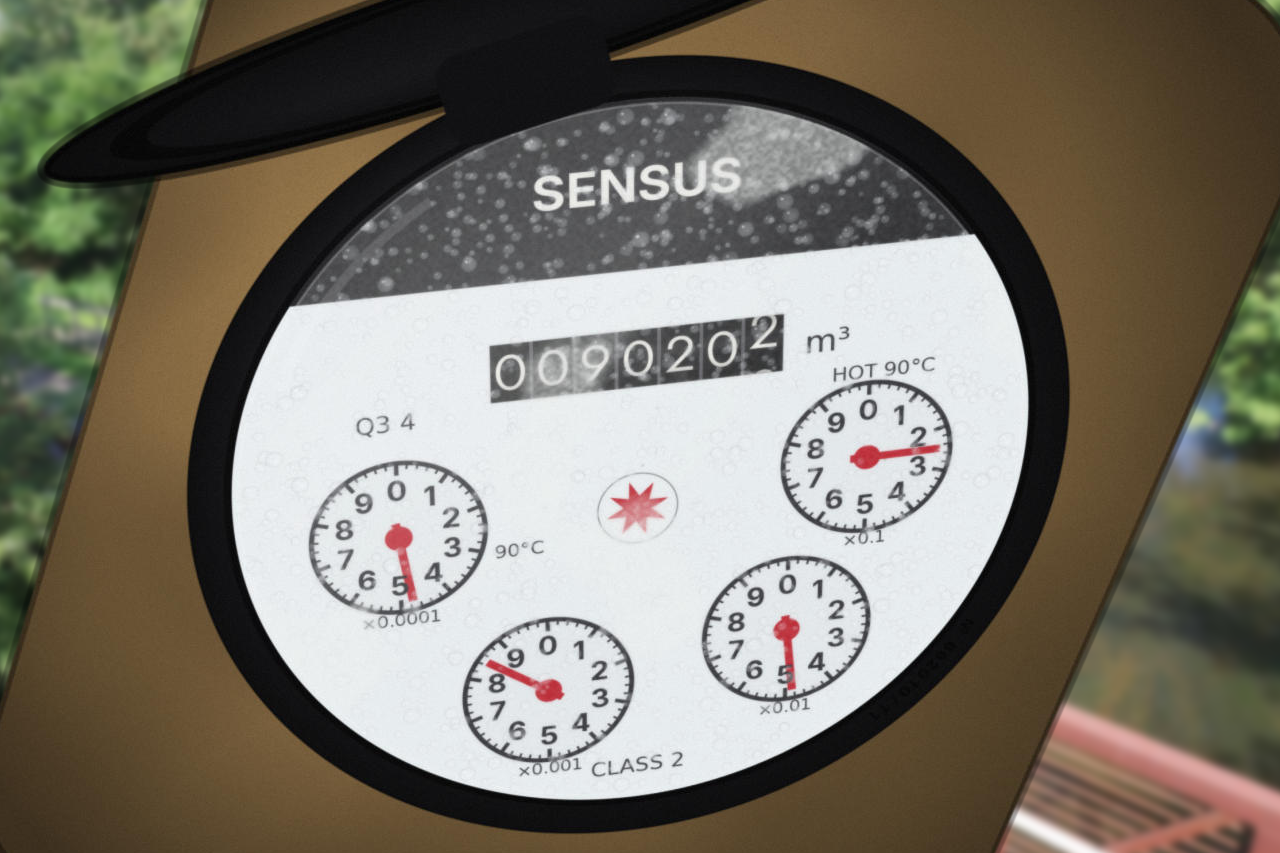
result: 90202.2484 m³
